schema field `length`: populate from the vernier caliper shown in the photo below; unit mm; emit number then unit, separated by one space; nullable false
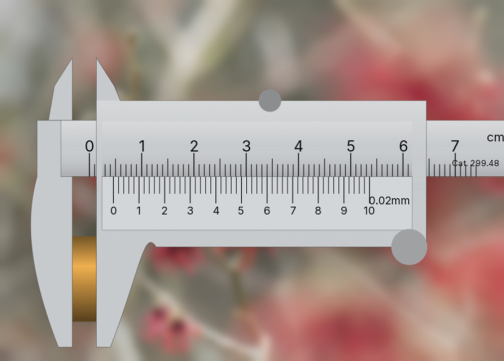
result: 4.6 mm
